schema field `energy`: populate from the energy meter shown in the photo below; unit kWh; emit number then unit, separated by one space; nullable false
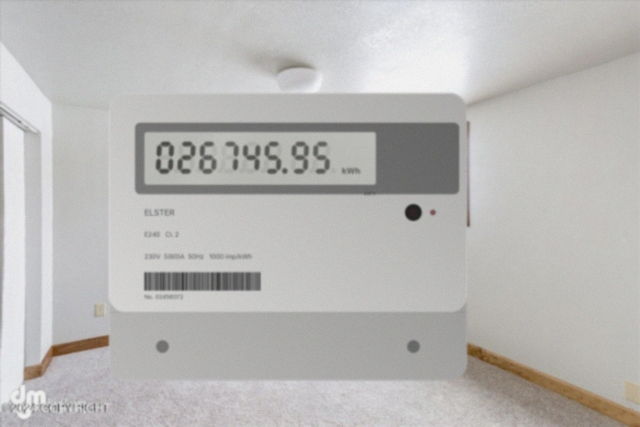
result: 26745.95 kWh
